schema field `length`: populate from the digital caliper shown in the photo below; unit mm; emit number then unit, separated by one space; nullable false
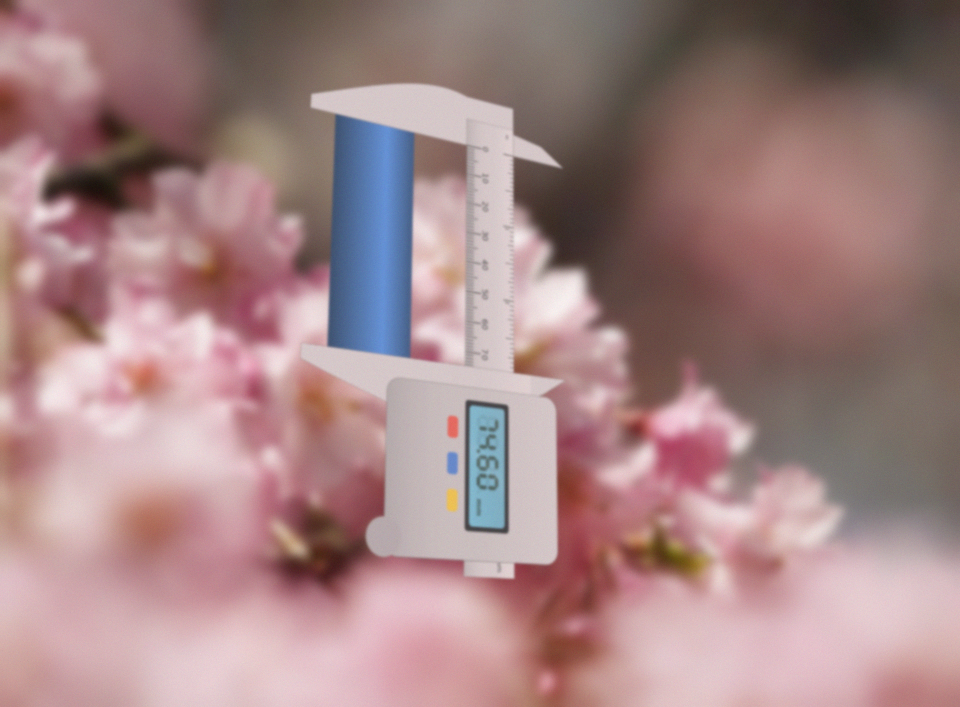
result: 74.60 mm
